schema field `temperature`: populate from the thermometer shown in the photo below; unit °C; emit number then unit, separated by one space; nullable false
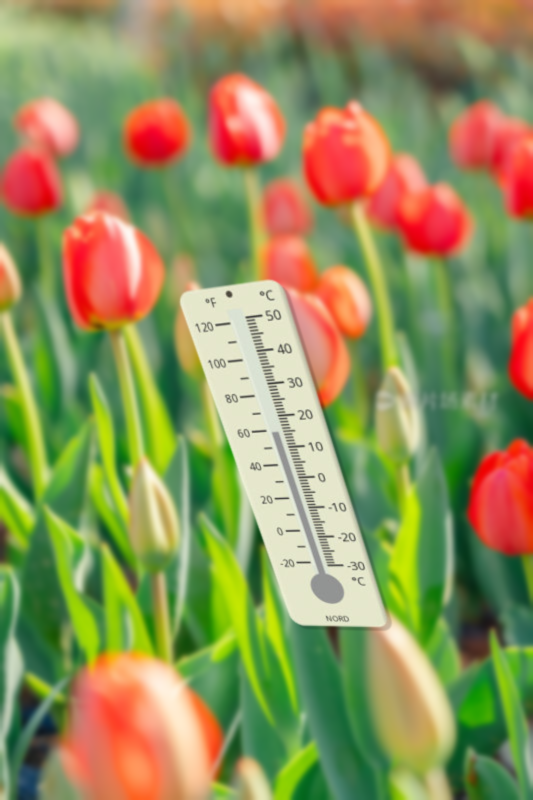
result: 15 °C
